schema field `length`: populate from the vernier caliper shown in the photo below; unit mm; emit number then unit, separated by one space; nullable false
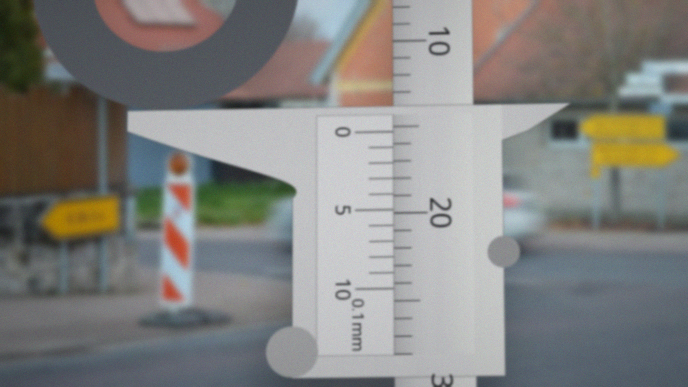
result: 15.3 mm
